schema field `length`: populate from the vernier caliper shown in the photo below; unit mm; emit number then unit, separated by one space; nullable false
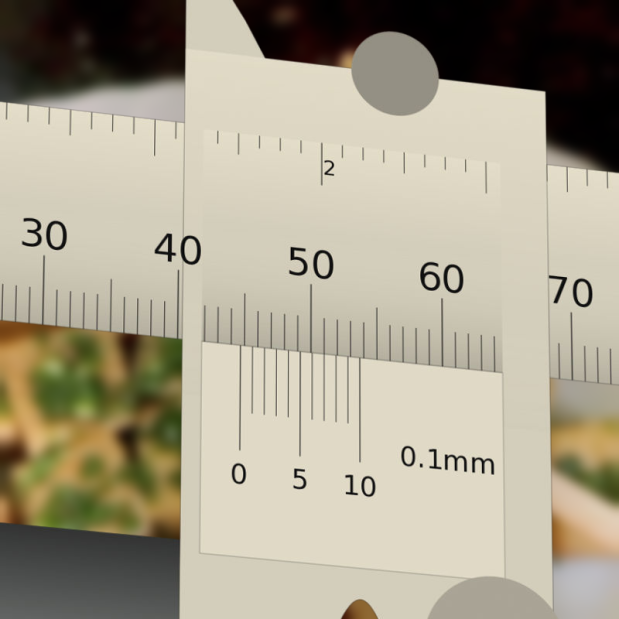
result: 44.7 mm
